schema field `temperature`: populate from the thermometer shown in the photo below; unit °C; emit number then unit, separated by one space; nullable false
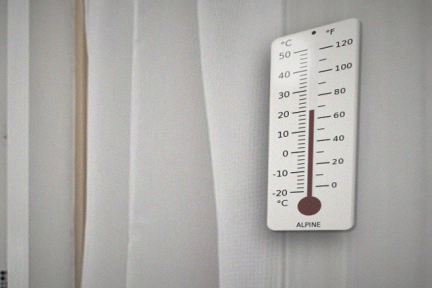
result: 20 °C
